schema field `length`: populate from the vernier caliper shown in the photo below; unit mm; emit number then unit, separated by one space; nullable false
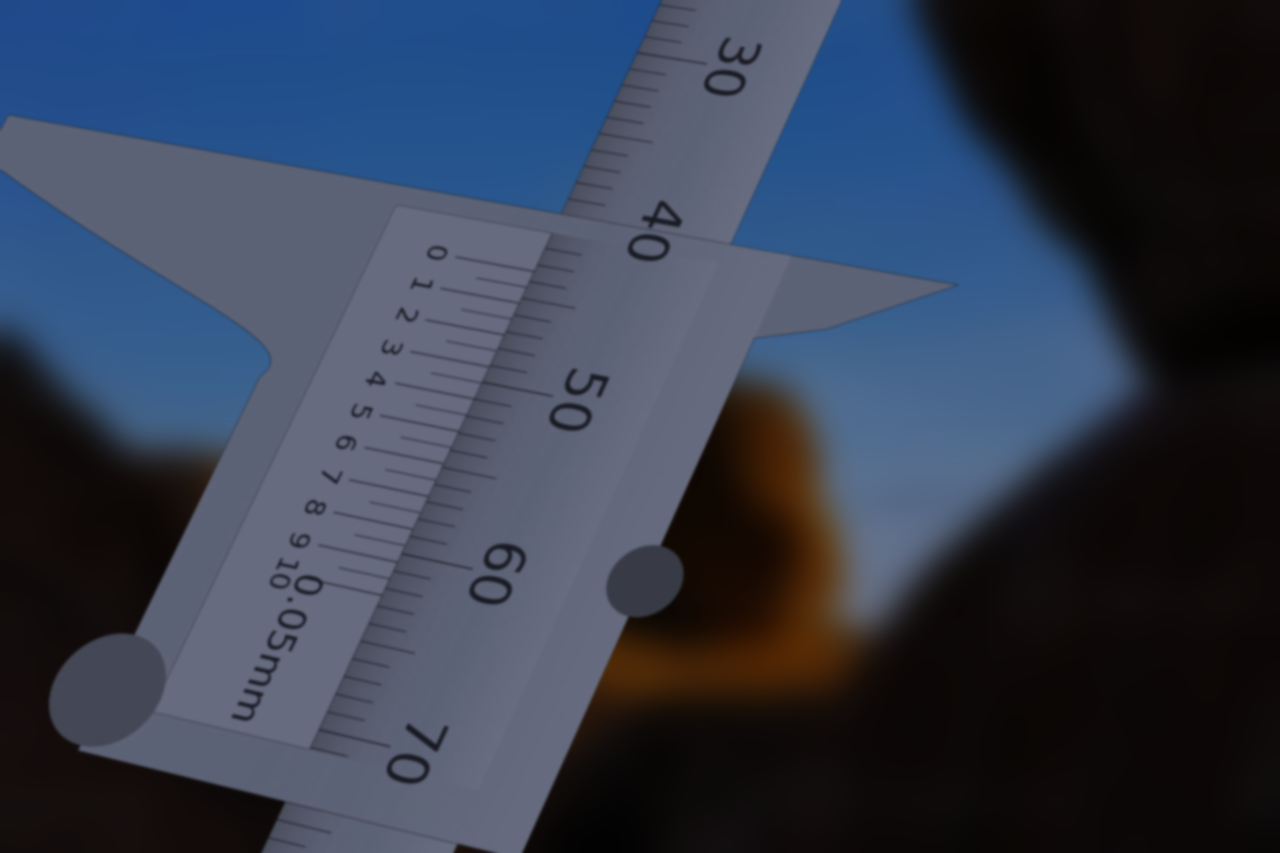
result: 43.4 mm
